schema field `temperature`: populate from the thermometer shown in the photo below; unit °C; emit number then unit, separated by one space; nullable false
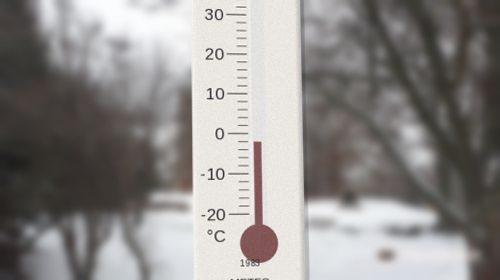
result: -2 °C
